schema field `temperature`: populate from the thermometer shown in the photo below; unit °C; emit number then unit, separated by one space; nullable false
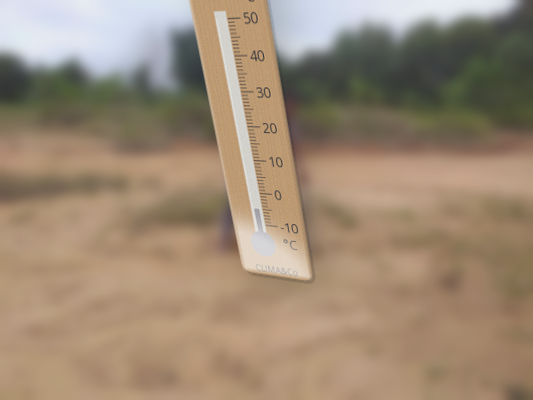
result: -5 °C
